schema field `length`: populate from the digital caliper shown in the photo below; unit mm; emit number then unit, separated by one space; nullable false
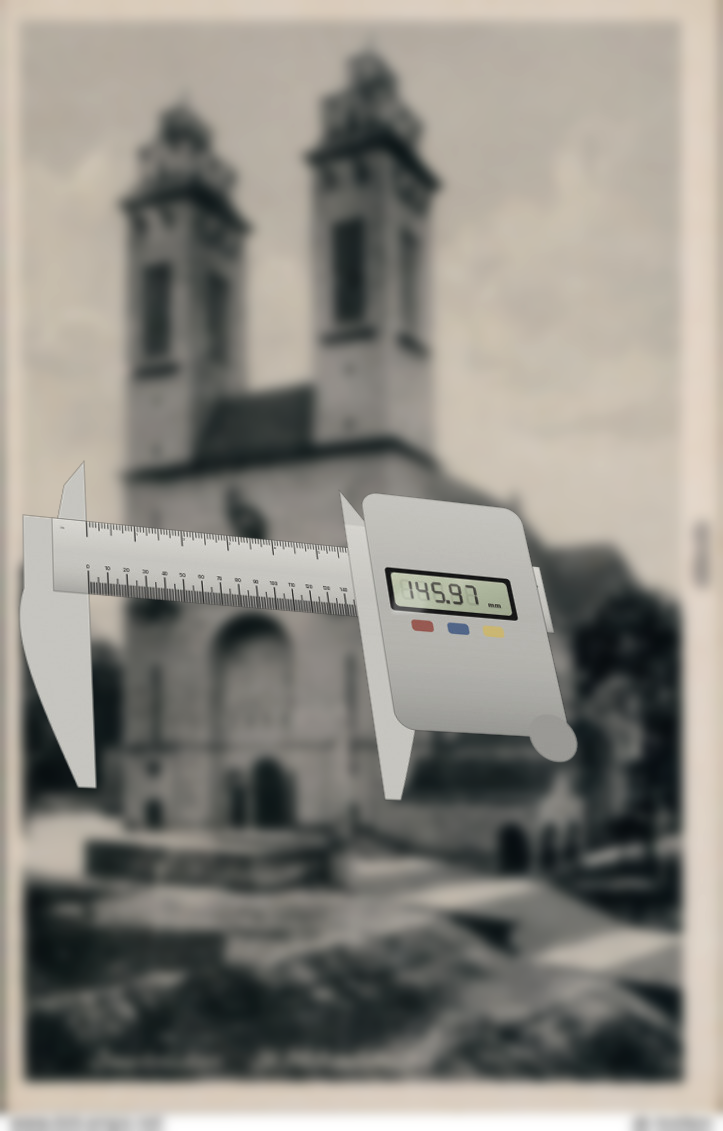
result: 145.97 mm
